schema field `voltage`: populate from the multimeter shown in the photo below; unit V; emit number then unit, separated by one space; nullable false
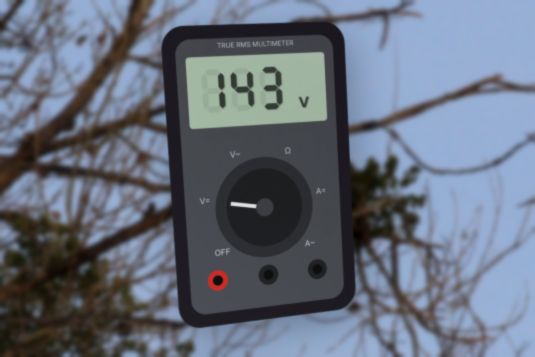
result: 143 V
